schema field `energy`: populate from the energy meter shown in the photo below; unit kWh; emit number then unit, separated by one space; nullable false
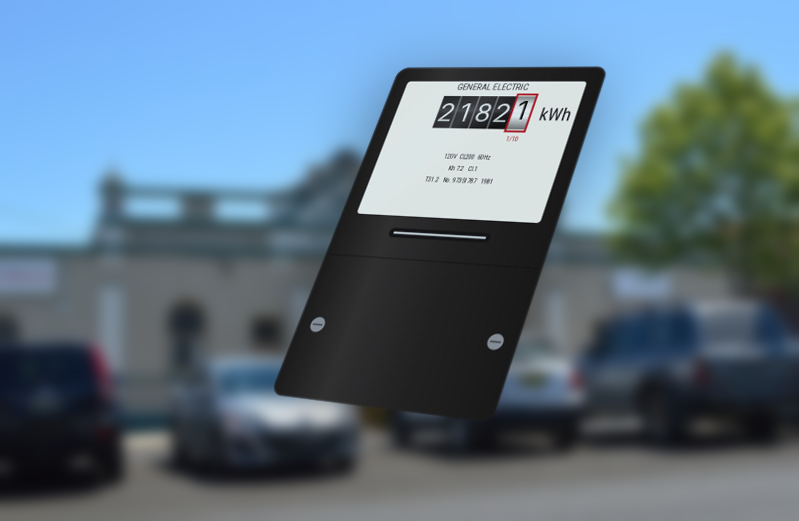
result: 2182.1 kWh
